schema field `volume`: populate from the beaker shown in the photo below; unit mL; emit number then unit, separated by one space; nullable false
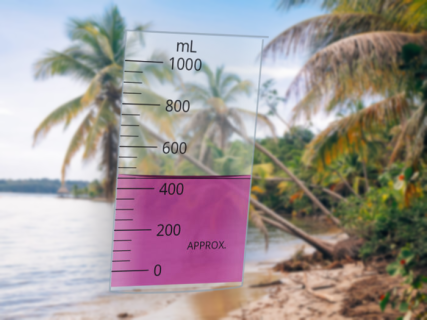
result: 450 mL
